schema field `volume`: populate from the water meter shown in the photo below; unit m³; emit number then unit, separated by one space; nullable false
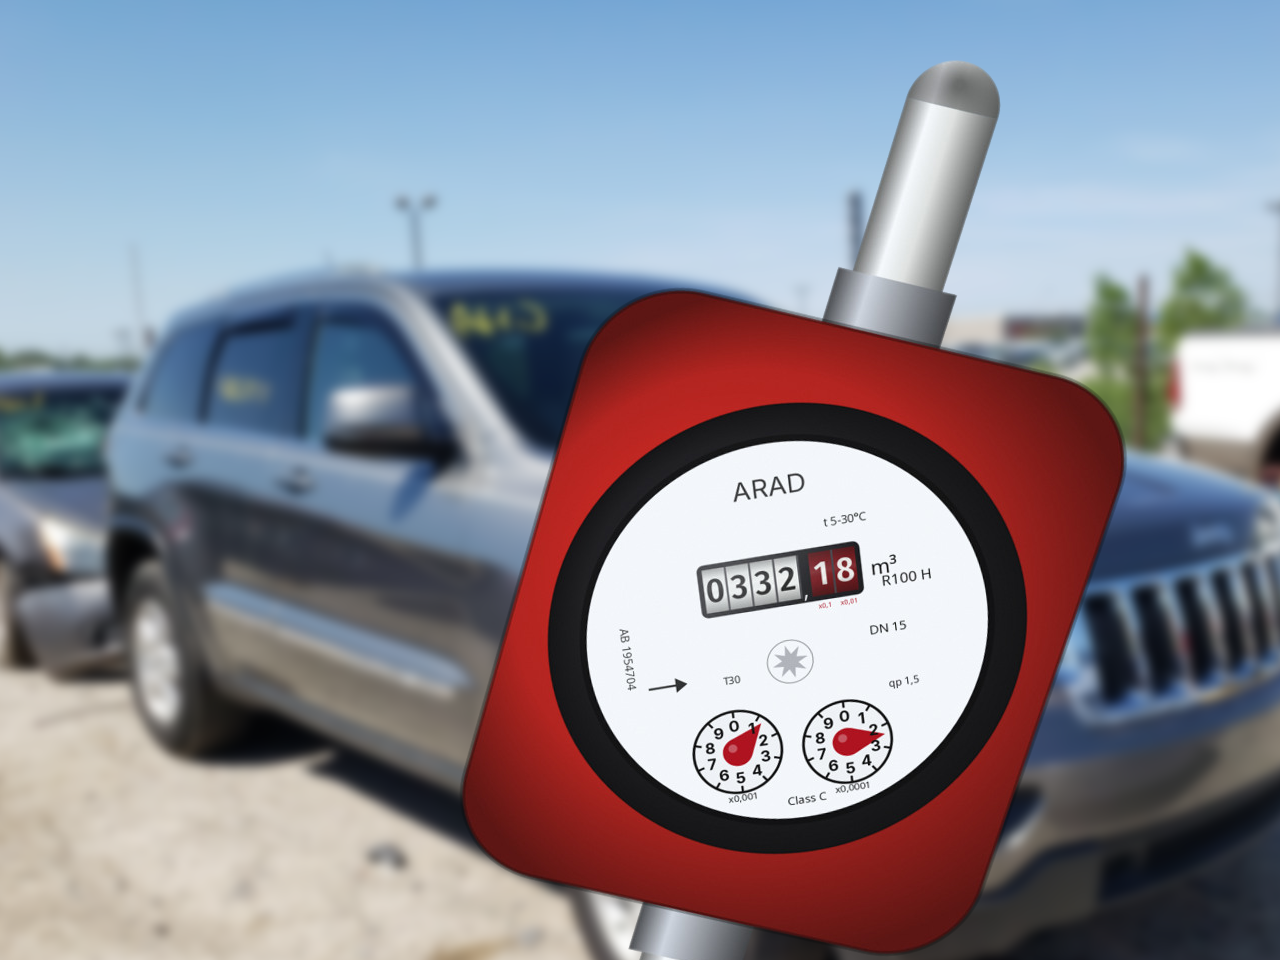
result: 332.1812 m³
